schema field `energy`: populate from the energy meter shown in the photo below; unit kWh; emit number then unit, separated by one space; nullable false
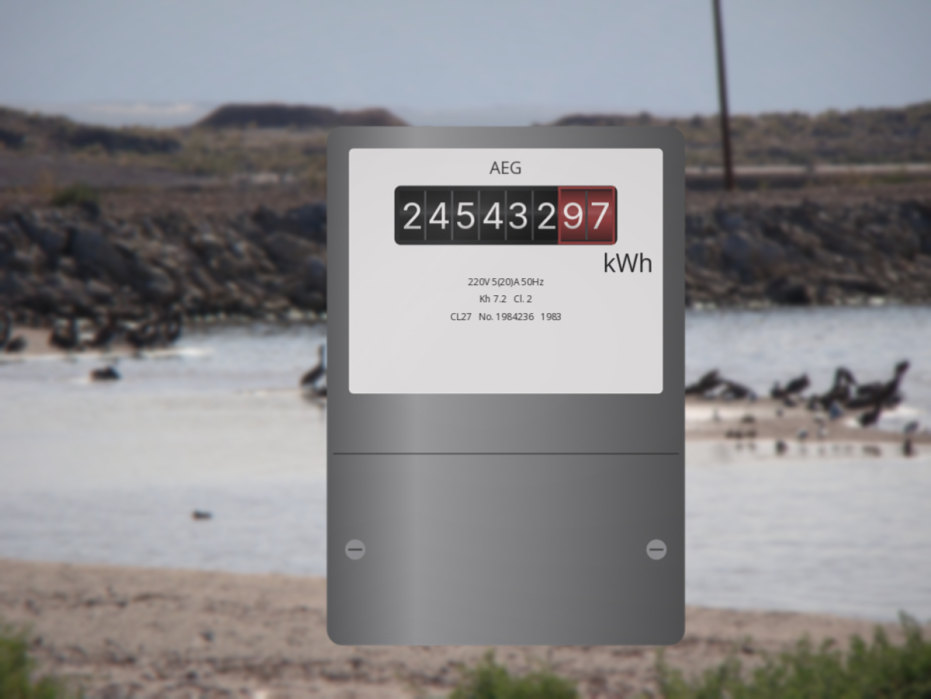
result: 245432.97 kWh
